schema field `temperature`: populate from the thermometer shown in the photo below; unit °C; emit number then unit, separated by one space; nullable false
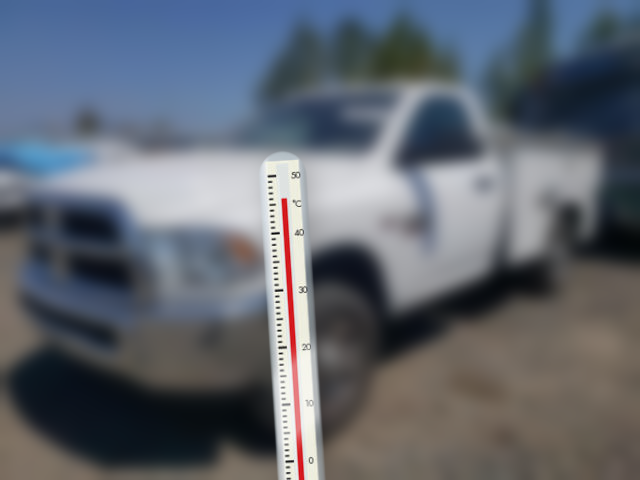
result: 46 °C
